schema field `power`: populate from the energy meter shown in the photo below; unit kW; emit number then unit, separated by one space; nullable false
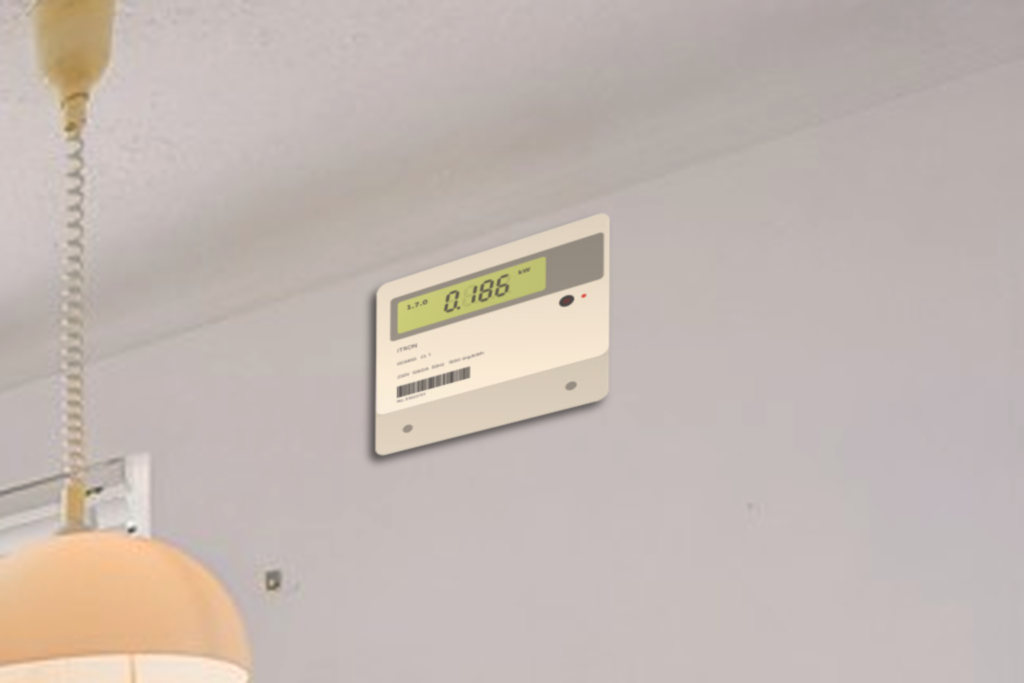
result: 0.186 kW
